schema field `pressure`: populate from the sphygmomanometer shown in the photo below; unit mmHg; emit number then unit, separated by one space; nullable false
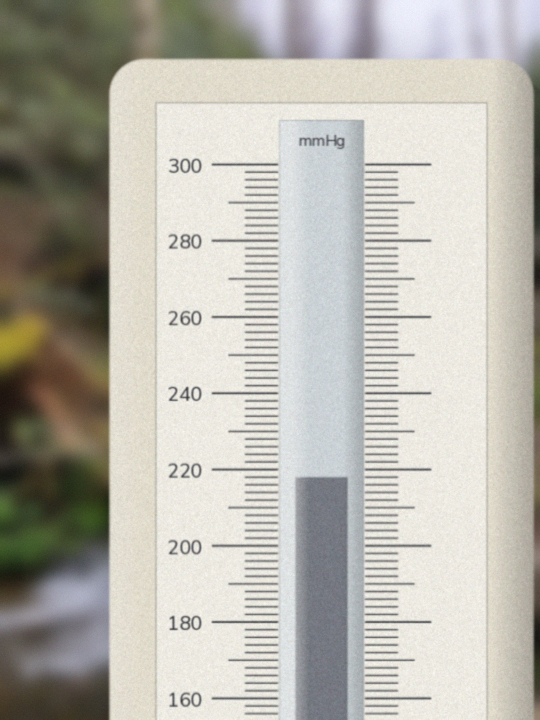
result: 218 mmHg
